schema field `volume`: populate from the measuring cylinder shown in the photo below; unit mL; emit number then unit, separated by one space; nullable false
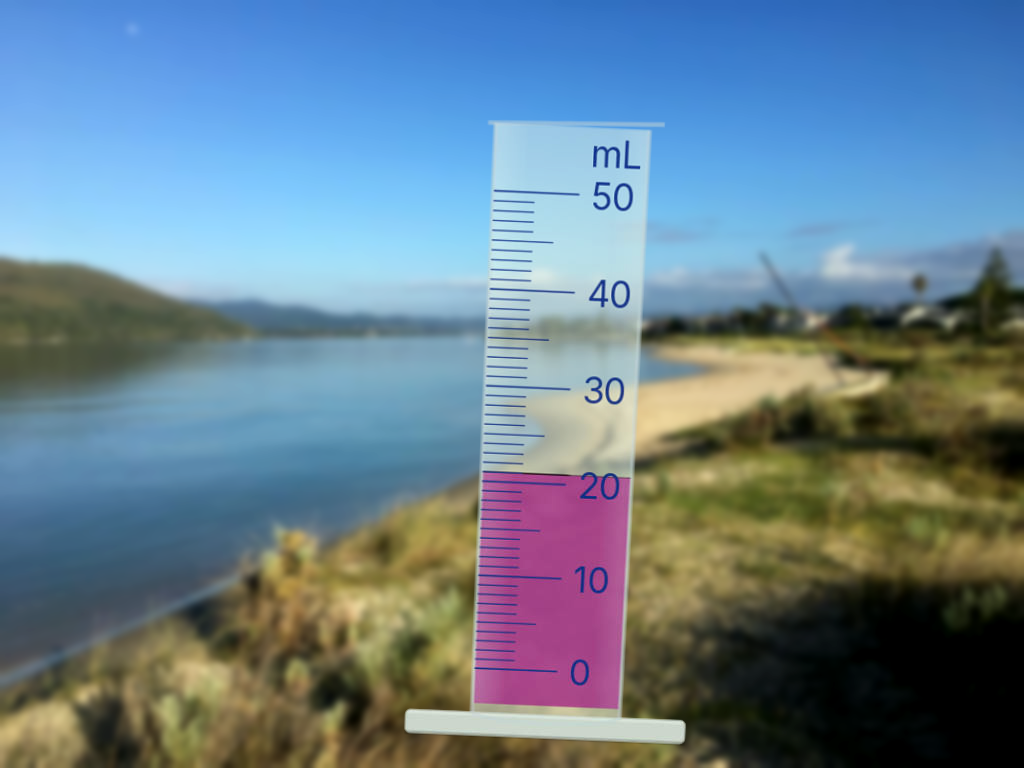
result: 21 mL
